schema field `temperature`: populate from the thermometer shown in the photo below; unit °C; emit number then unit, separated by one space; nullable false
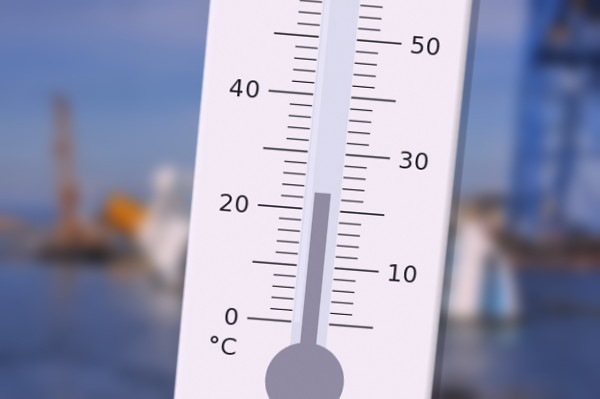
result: 23 °C
